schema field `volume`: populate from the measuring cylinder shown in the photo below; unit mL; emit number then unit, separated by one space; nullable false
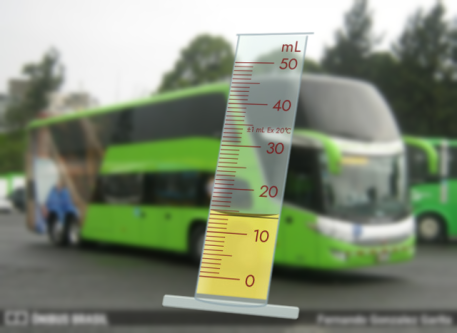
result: 14 mL
